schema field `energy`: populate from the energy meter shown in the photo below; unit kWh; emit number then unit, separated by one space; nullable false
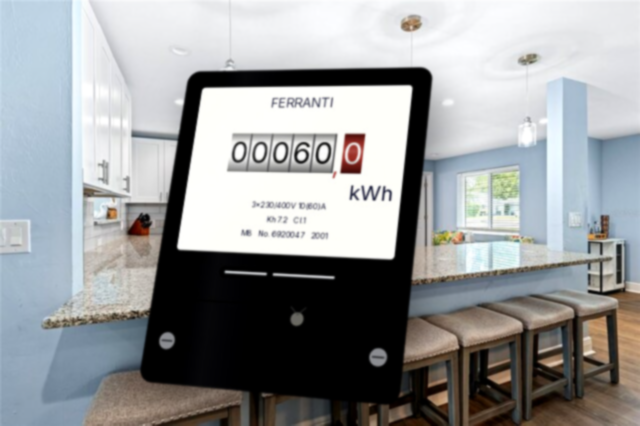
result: 60.0 kWh
